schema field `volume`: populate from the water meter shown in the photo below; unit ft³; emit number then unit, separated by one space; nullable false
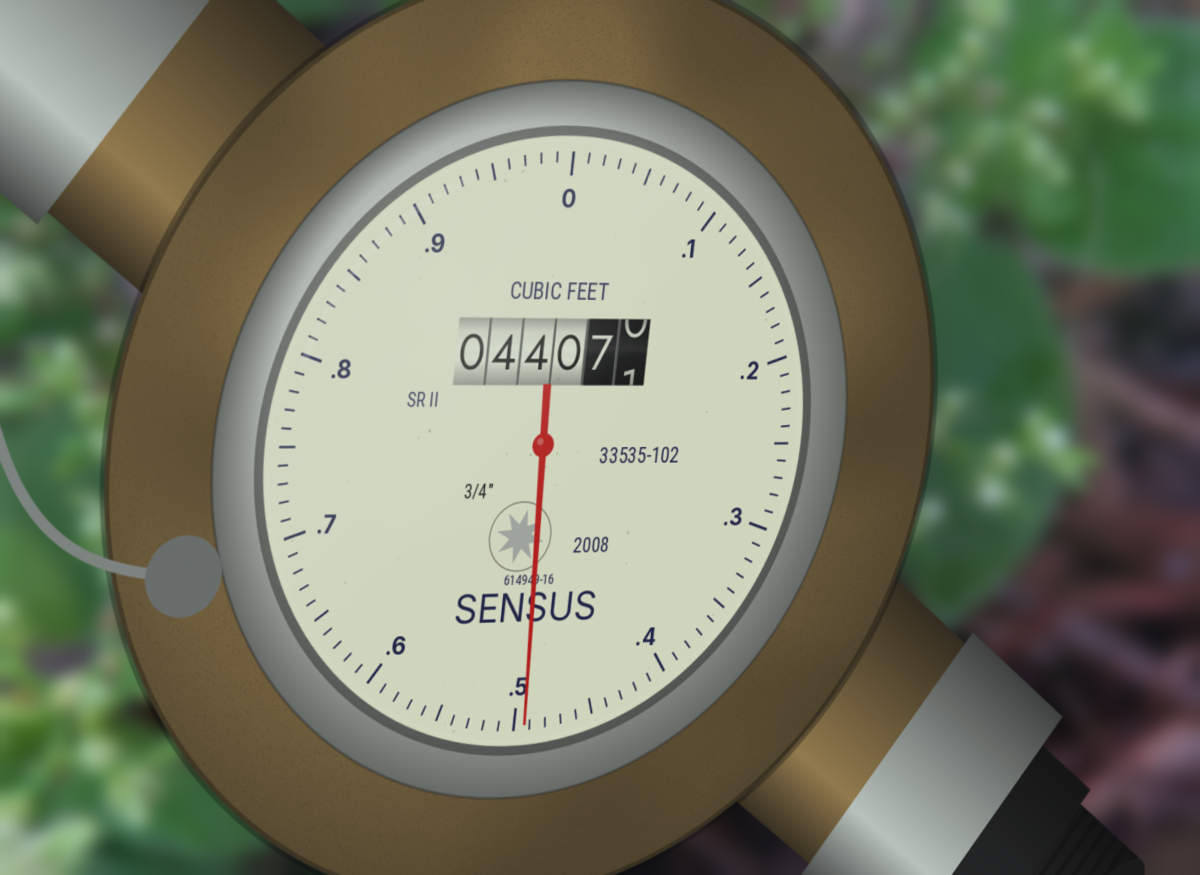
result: 44070.49 ft³
